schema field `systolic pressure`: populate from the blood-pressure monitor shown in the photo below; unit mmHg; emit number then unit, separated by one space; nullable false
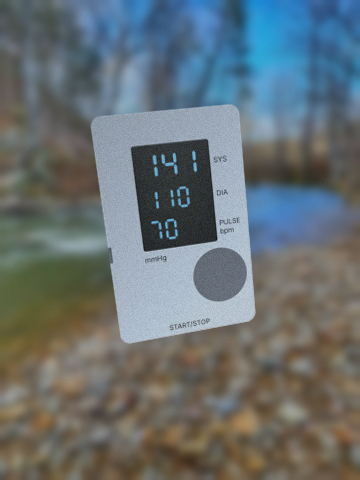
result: 141 mmHg
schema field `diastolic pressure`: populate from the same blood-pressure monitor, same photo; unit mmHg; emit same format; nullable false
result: 110 mmHg
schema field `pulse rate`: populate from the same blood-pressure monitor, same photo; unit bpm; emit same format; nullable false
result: 70 bpm
